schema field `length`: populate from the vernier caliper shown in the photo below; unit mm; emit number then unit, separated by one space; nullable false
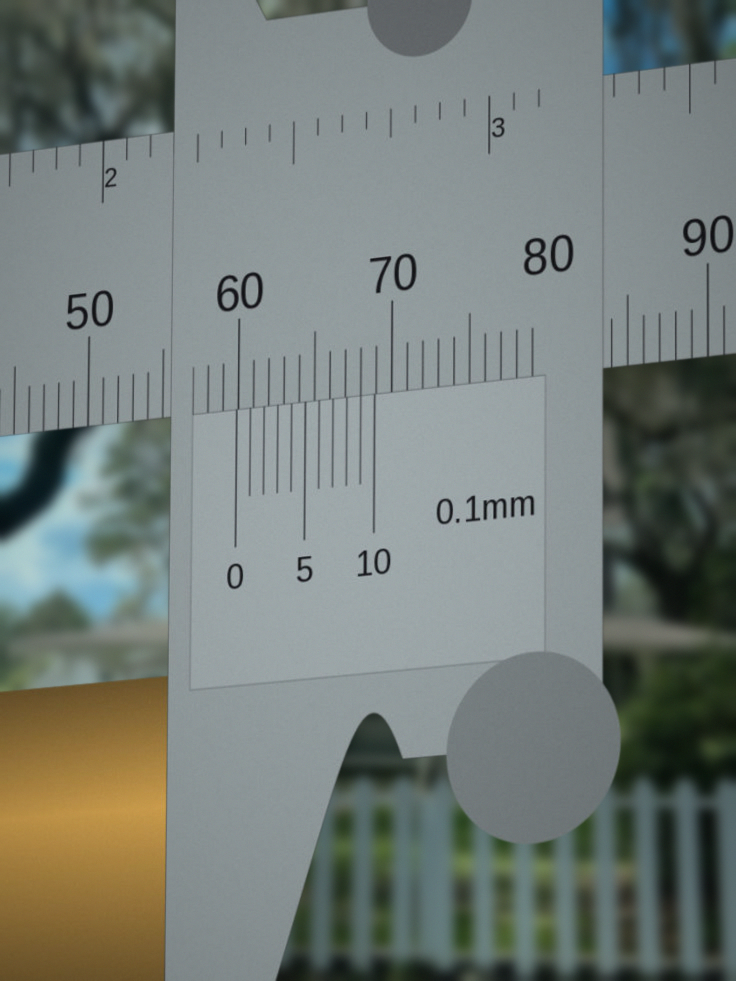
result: 59.9 mm
